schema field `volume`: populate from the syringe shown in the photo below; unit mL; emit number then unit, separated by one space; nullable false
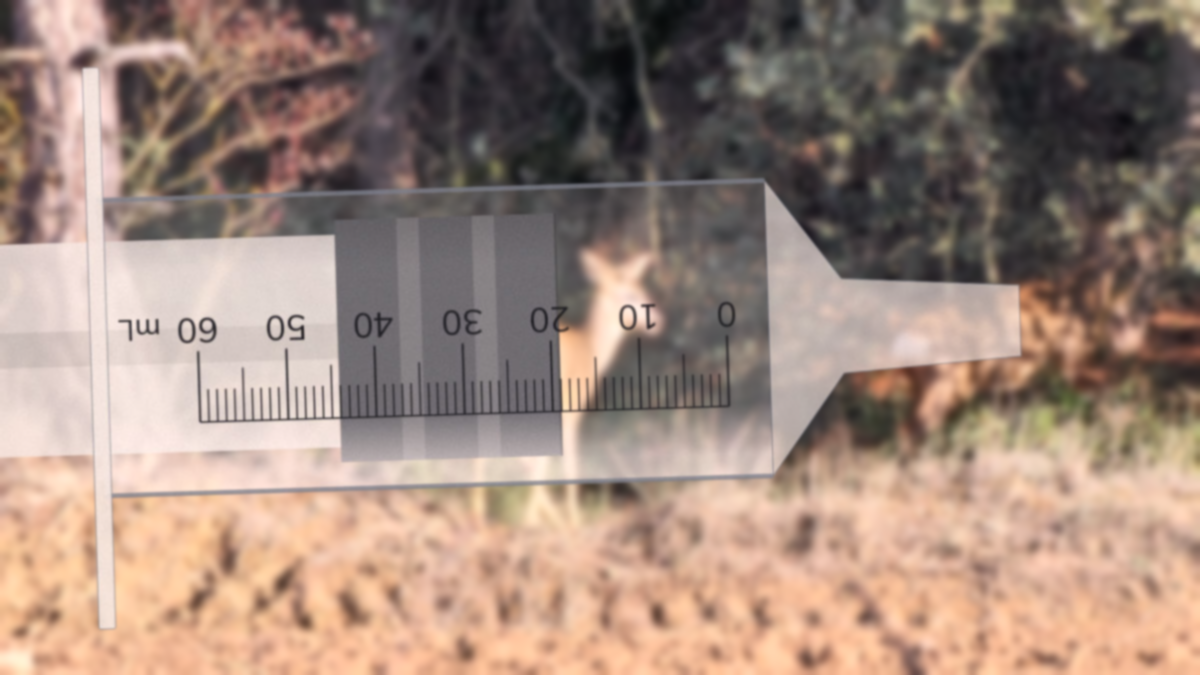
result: 19 mL
